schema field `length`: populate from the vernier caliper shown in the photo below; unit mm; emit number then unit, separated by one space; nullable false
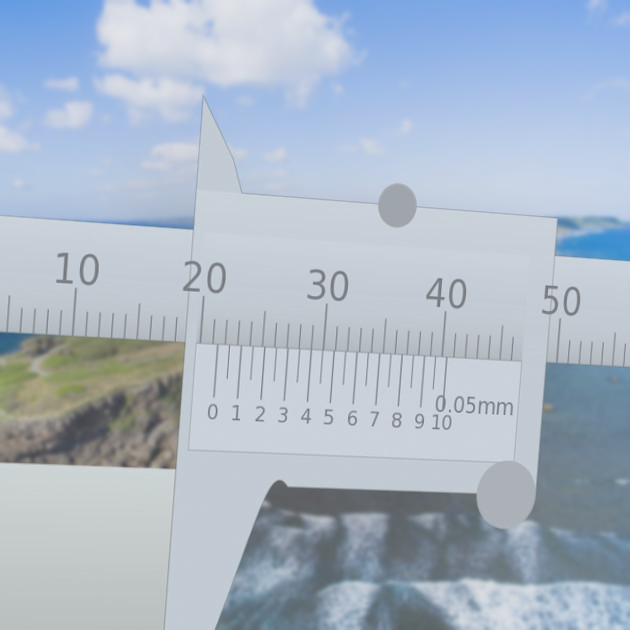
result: 21.4 mm
